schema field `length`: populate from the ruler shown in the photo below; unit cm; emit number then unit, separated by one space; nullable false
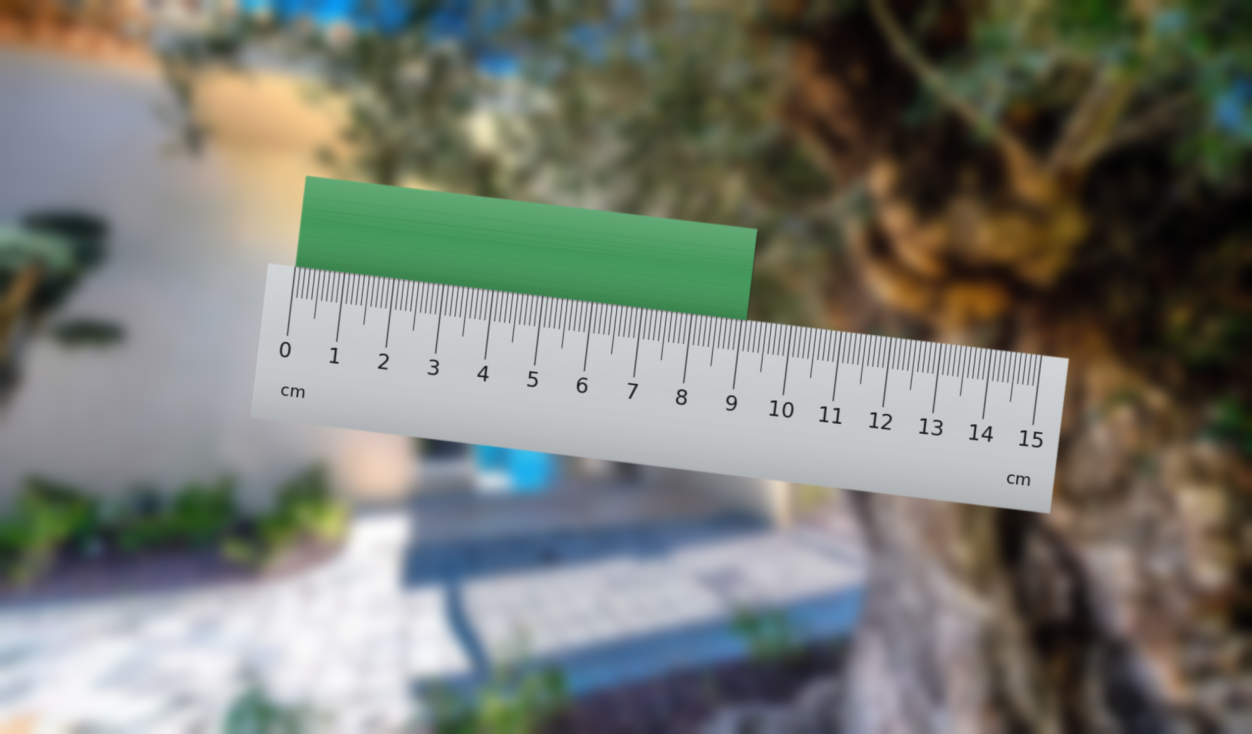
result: 9.1 cm
